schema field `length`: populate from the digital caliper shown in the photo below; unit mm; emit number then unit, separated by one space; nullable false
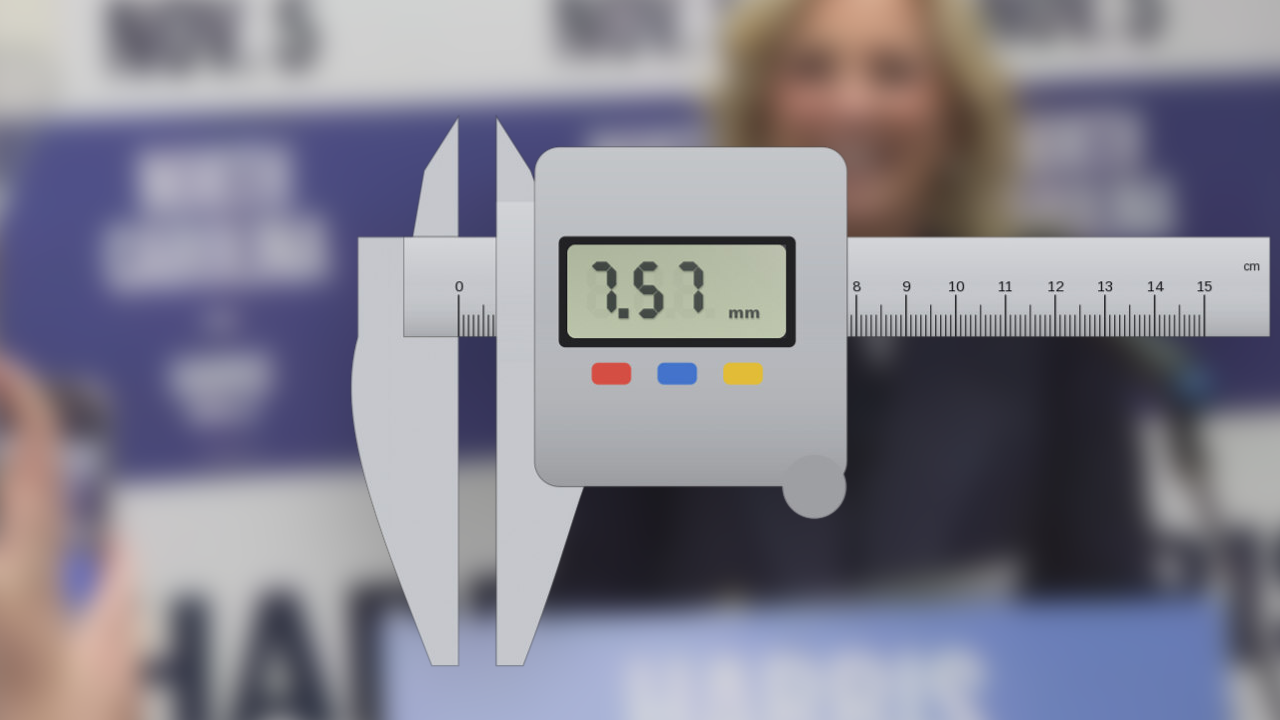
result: 7.57 mm
